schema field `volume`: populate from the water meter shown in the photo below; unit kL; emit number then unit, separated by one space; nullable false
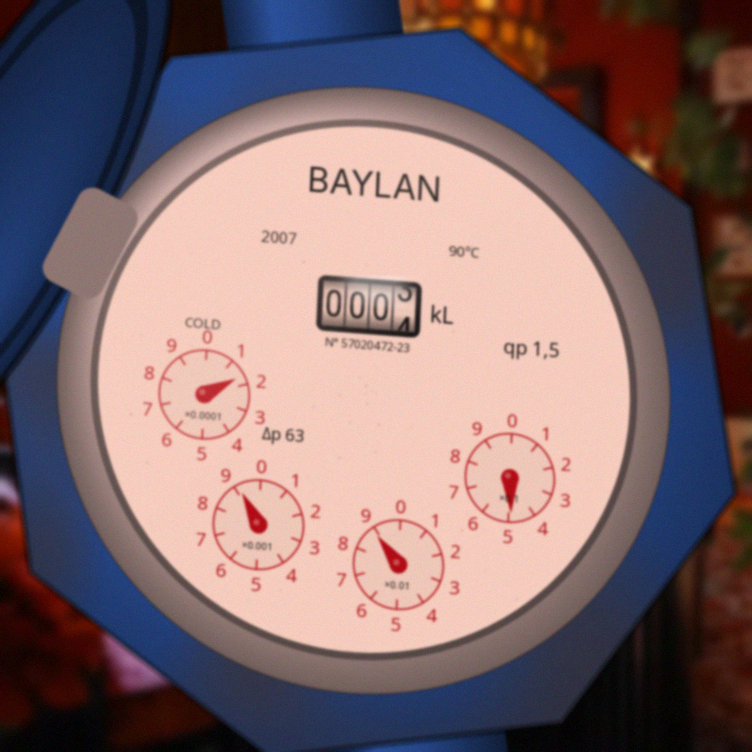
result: 3.4891 kL
